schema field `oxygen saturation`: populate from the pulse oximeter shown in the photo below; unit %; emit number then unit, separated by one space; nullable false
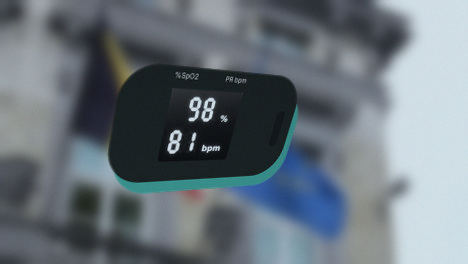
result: 98 %
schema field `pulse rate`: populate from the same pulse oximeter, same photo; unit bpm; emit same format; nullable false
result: 81 bpm
